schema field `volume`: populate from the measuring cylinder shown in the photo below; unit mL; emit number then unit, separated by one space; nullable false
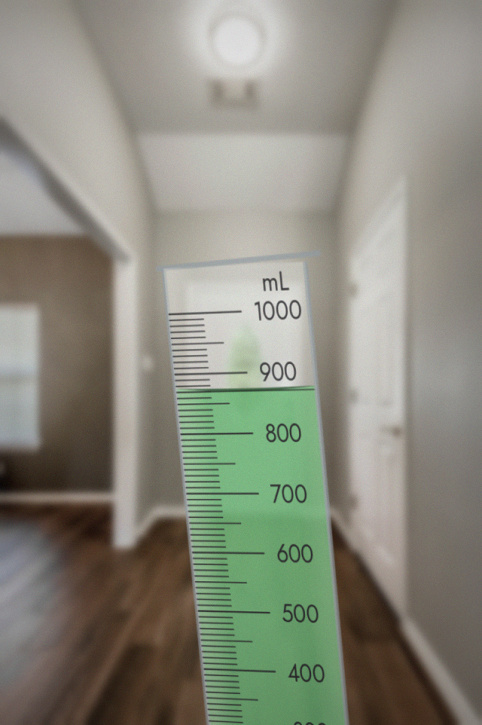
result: 870 mL
